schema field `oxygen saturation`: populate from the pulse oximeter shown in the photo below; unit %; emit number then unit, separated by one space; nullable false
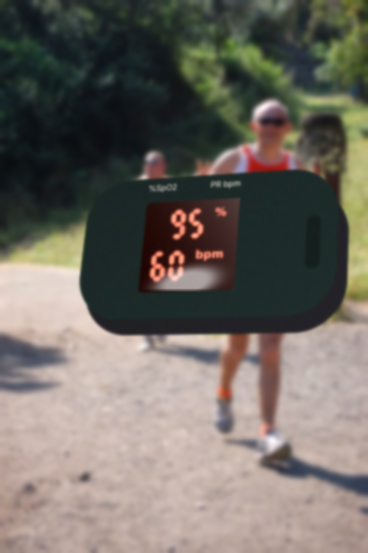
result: 95 %
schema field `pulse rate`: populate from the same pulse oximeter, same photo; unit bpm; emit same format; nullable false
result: 60 bpm
